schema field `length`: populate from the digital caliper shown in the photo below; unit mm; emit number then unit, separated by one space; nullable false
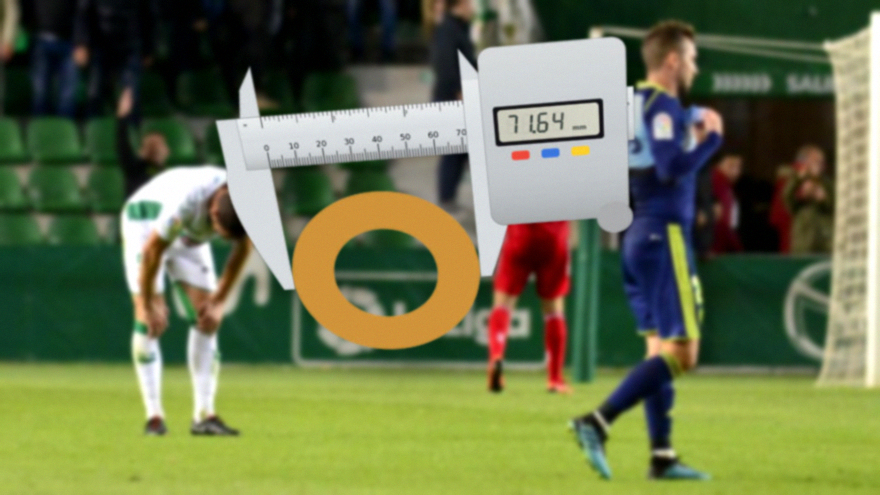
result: 71.64 mm
